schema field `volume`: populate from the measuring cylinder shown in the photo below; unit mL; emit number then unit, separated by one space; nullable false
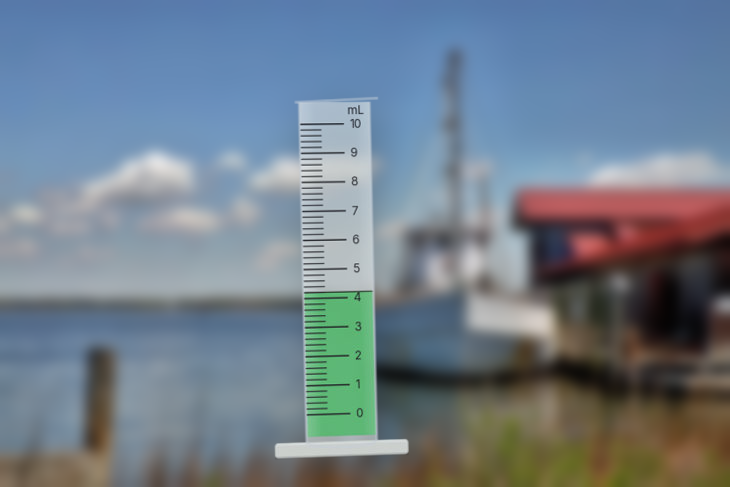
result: 4.2 mL
